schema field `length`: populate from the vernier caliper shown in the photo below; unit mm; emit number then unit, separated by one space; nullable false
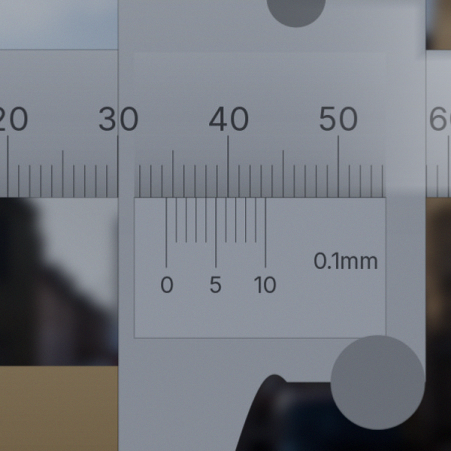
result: 34.4 mm
